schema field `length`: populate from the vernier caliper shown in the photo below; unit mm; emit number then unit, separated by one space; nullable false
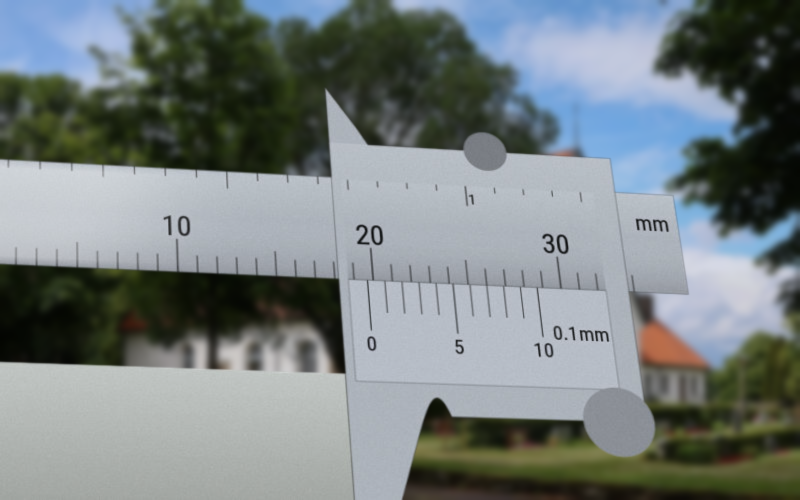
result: 19.7 mm
